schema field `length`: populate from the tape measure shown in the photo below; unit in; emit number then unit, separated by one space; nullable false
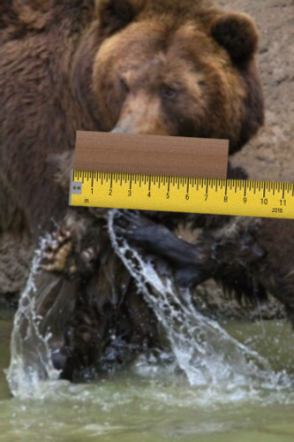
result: 8 in
